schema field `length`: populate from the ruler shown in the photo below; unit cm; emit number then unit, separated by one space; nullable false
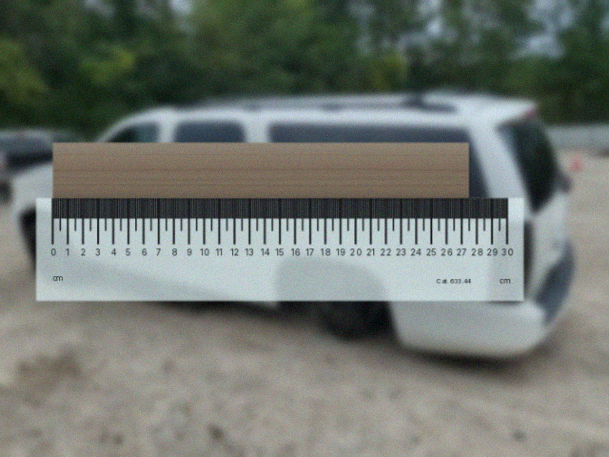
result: 27.5 cm
